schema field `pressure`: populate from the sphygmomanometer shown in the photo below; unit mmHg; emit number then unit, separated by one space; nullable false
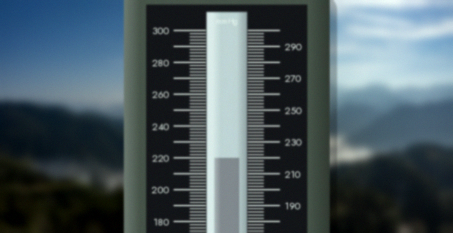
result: 220 mmHg
